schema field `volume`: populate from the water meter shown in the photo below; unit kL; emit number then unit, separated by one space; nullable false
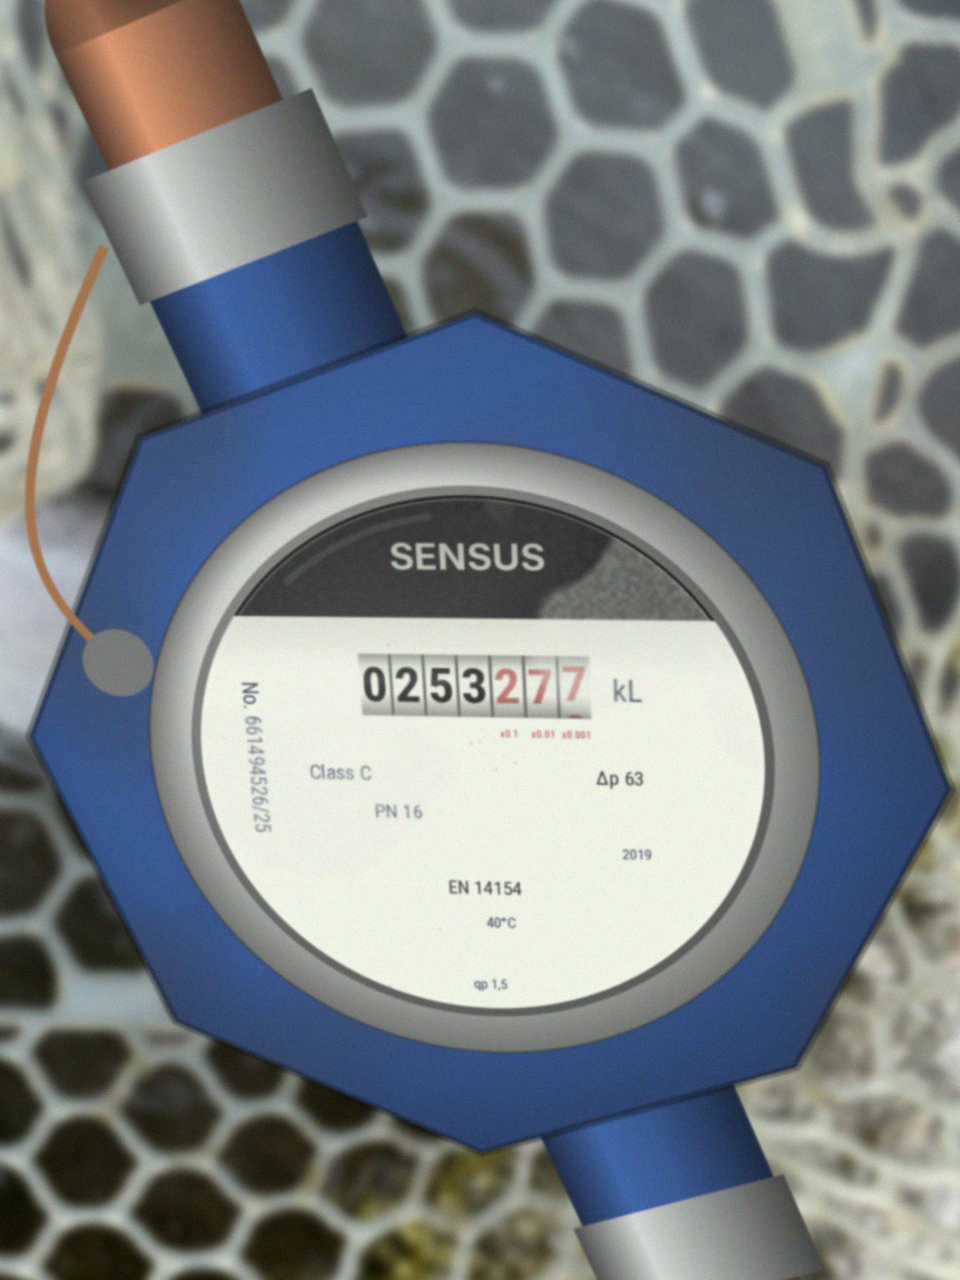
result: 253.277 kL
